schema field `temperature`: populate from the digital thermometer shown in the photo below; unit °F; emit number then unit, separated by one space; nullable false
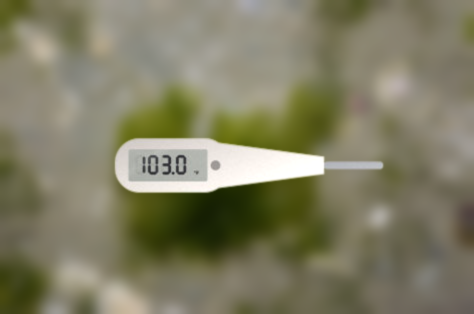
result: 103.0 °F
